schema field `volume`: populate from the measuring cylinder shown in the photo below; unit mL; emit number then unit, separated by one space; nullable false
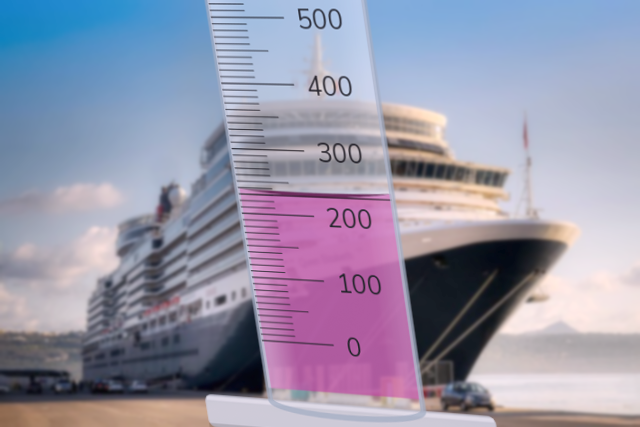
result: 230 mL
